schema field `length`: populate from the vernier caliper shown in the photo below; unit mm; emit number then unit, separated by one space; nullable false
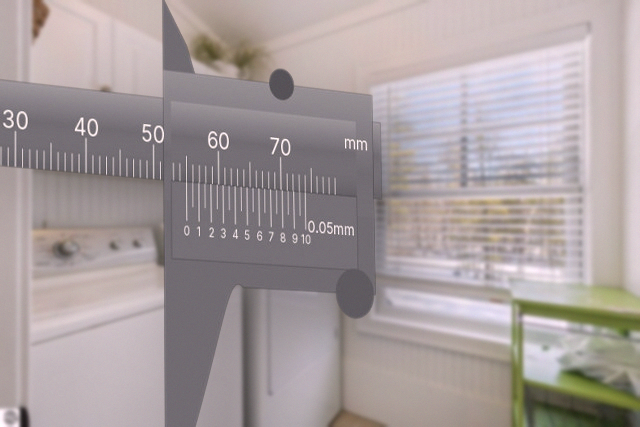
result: 55.0 mm
